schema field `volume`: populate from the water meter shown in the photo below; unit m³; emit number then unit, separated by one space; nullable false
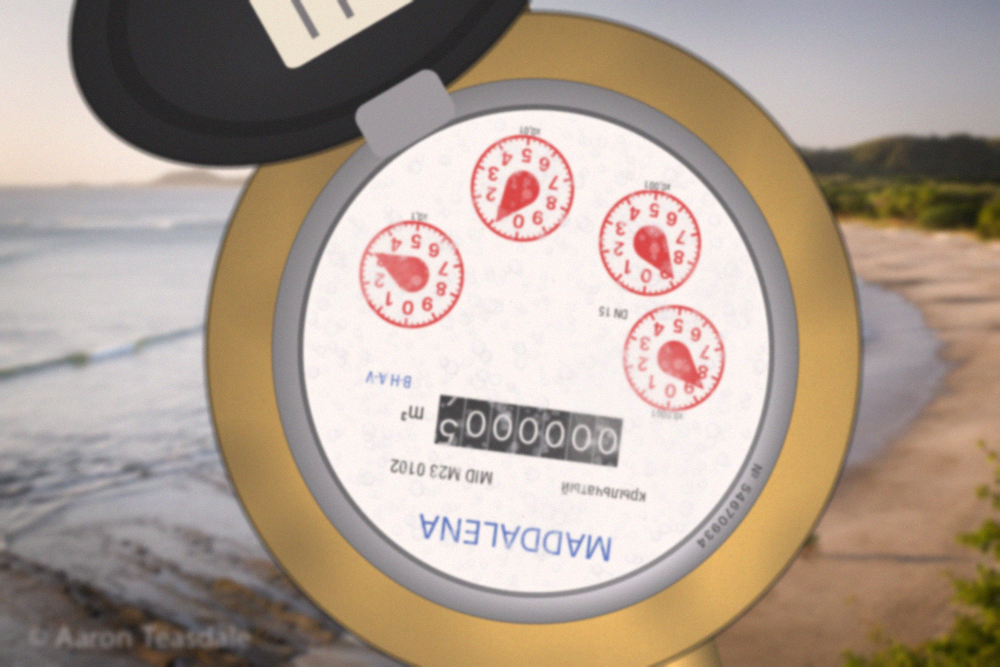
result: 5.3088 m³
